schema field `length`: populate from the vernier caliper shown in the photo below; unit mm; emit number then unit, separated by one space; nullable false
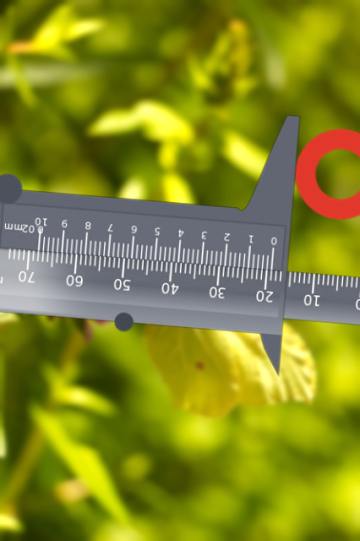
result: 19.0 mm
